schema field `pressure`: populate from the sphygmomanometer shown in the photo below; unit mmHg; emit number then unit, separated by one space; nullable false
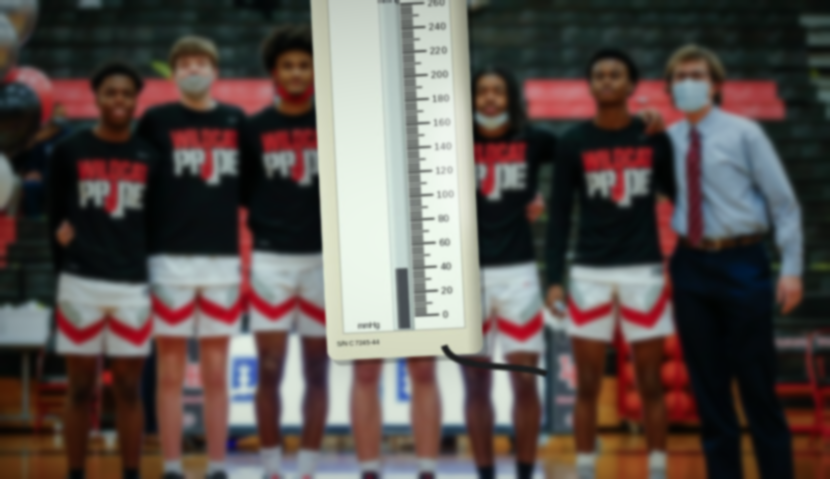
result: 40 mmHg
